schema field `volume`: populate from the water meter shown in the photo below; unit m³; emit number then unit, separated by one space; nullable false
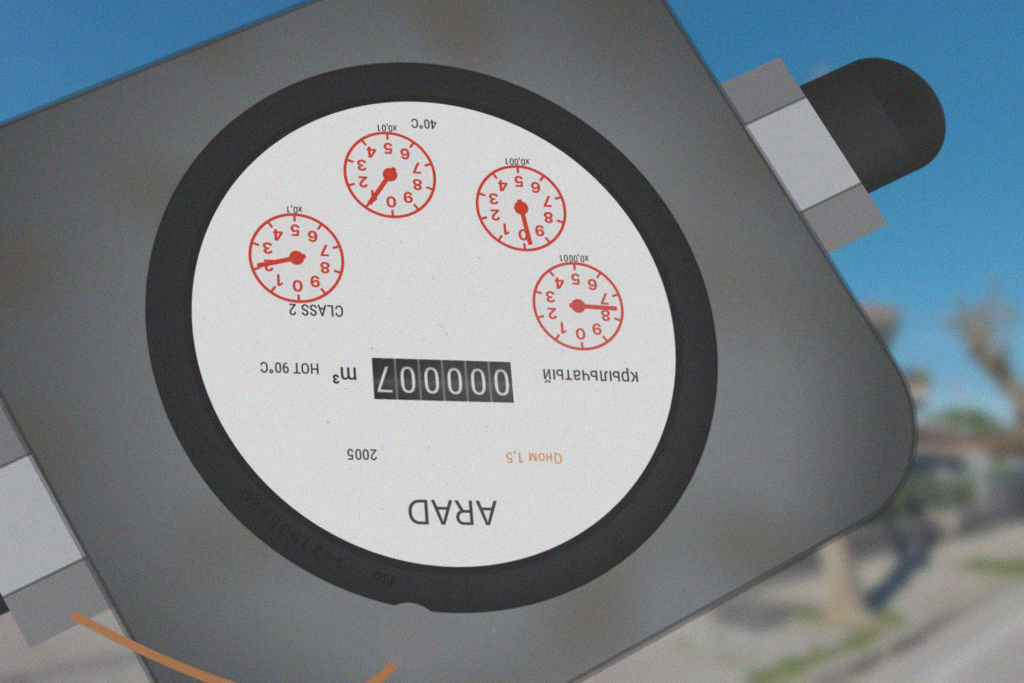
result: 7.2097 m³
